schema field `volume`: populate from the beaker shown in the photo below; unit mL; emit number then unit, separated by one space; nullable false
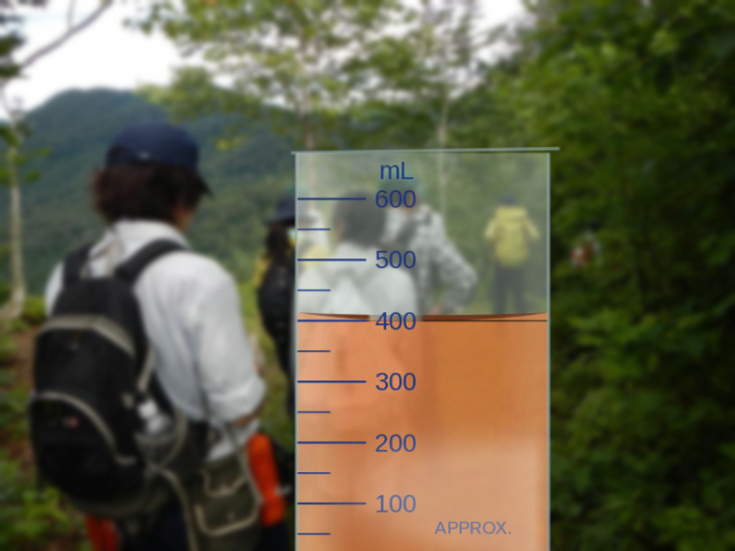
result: 400 mL
